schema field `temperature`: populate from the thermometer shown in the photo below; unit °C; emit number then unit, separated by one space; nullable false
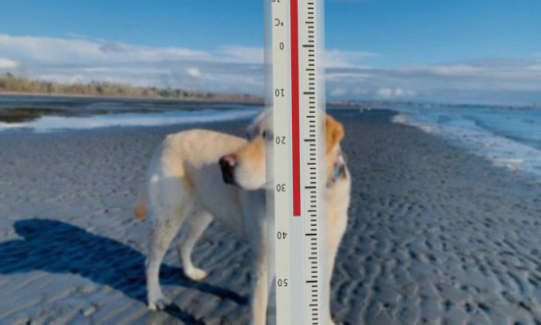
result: 36 °C
